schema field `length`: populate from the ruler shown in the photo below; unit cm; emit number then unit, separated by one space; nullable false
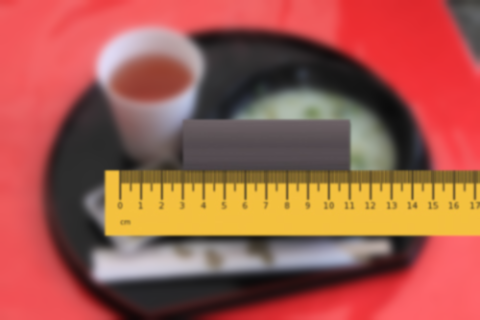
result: 8 cm
